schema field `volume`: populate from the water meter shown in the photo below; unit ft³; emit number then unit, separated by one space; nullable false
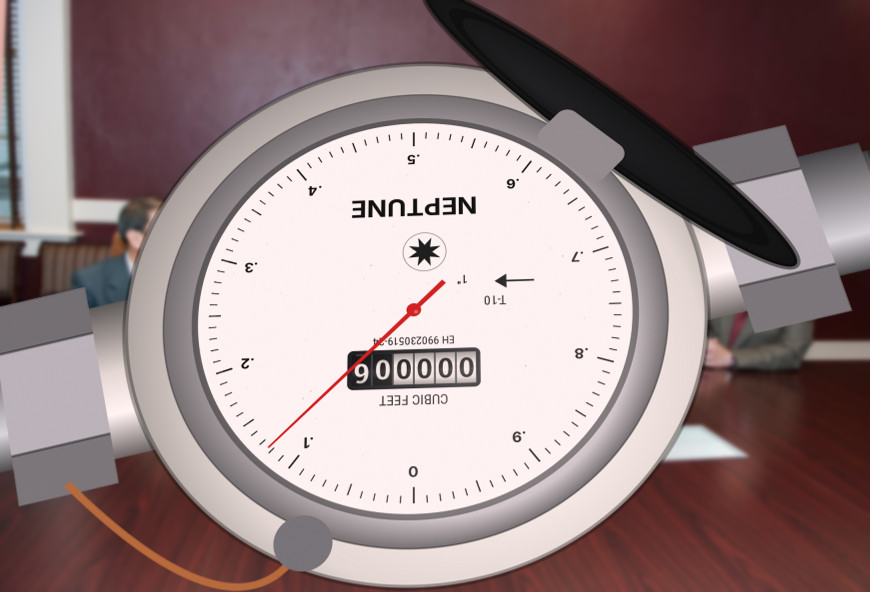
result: 6.12 ft³
